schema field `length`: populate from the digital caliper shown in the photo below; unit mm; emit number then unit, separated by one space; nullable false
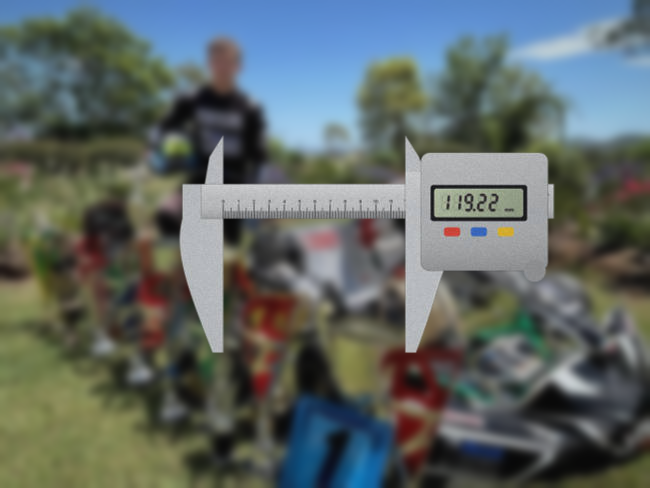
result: 119.22 mm
